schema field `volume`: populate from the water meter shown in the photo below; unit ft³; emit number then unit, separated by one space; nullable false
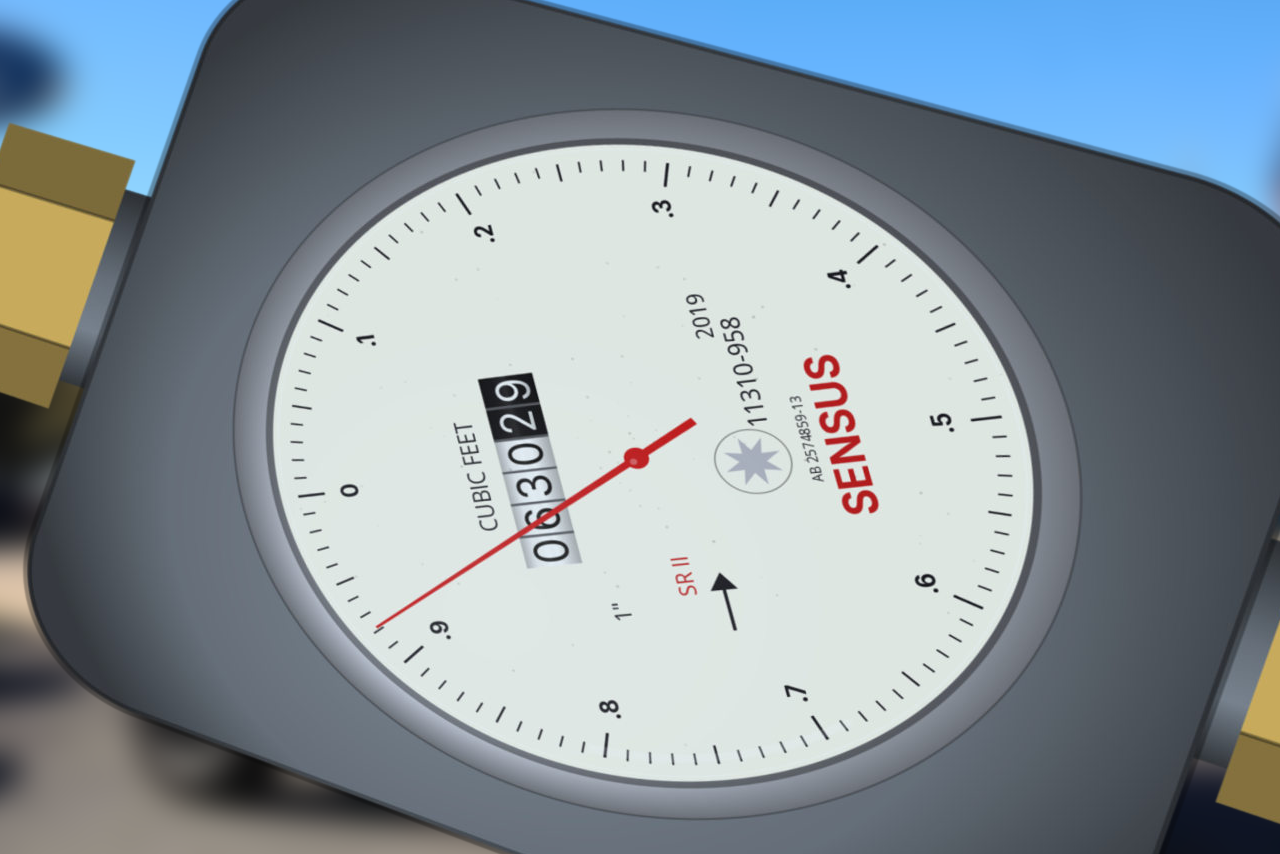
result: 63028.92 ft³
